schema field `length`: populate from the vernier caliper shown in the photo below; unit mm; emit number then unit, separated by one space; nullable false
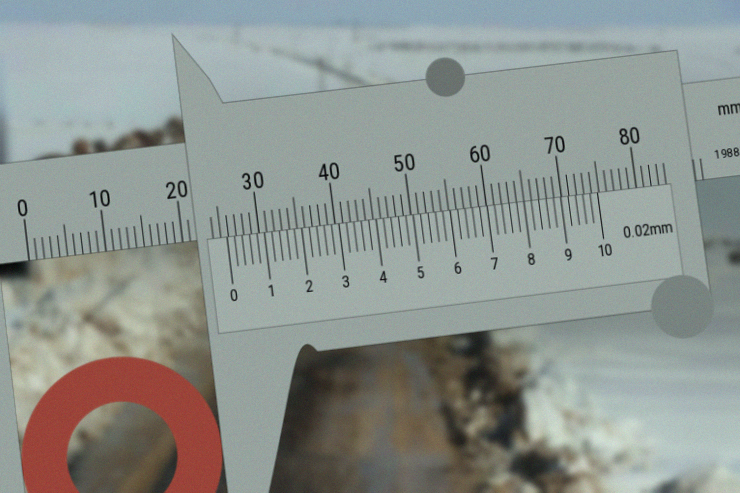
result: 25.8 mm
